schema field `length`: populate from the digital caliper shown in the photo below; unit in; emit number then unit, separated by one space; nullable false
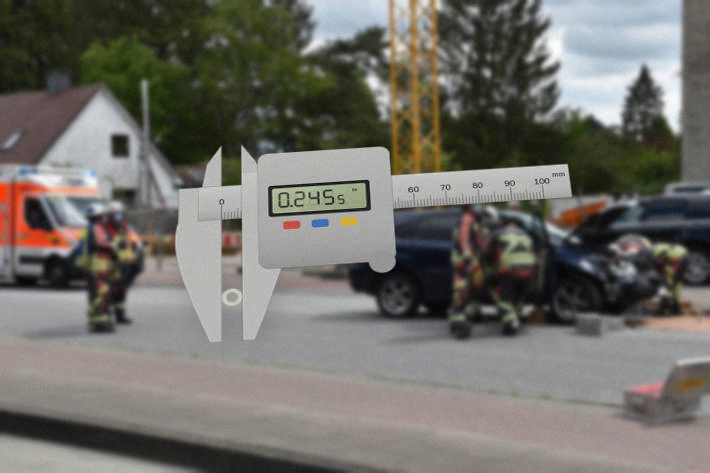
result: 0.2455 in
